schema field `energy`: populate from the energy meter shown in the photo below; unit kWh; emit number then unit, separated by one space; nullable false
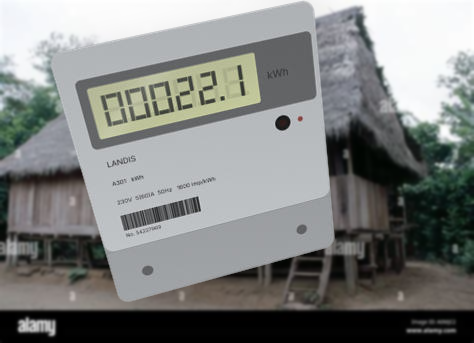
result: 22.1 kWh
